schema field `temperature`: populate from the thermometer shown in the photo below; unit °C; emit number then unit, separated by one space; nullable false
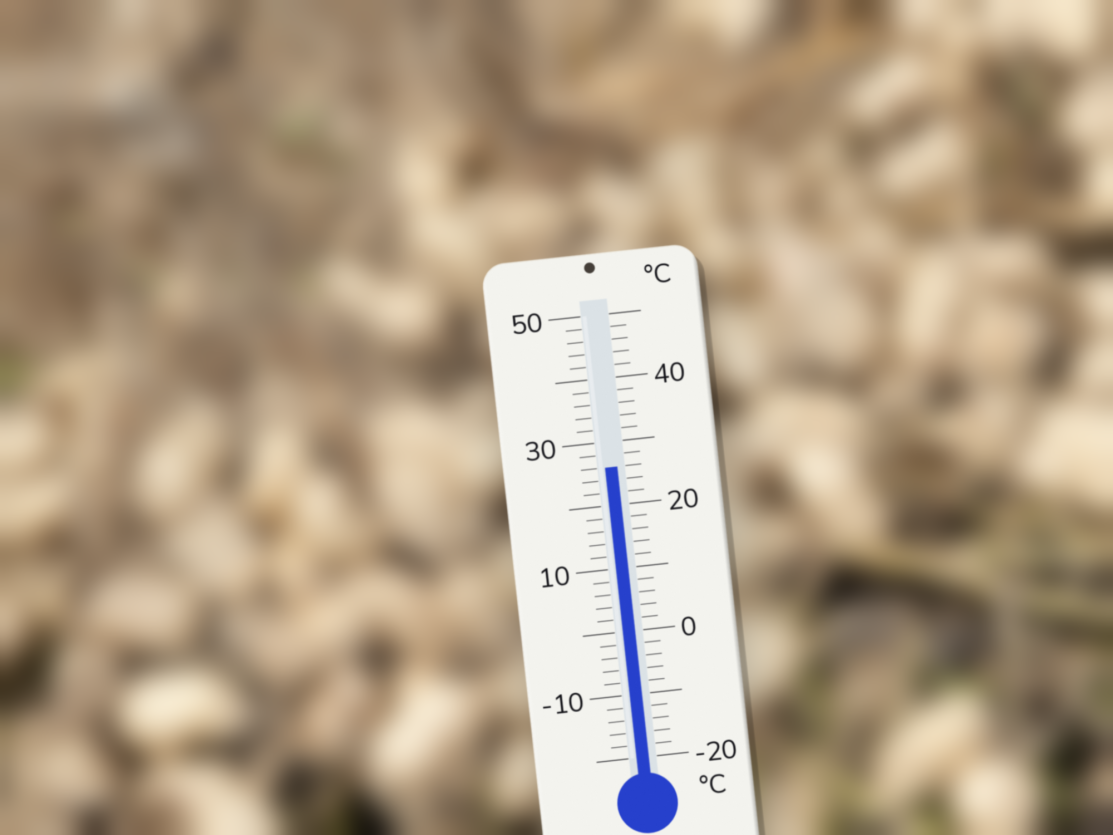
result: 26 °C
